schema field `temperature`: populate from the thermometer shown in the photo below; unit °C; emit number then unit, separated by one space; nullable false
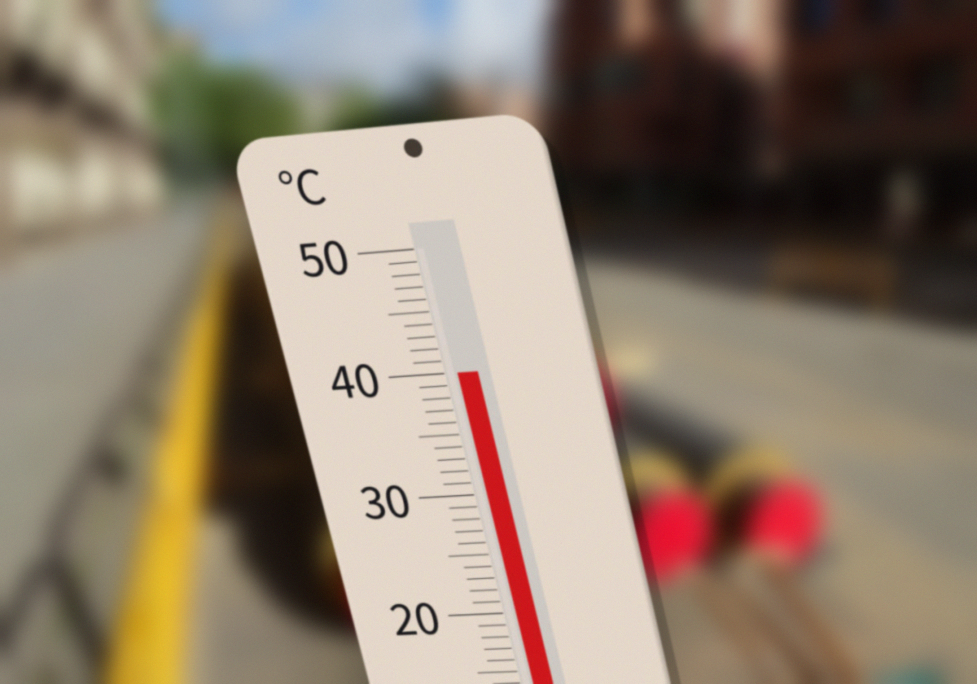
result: 40 °C
